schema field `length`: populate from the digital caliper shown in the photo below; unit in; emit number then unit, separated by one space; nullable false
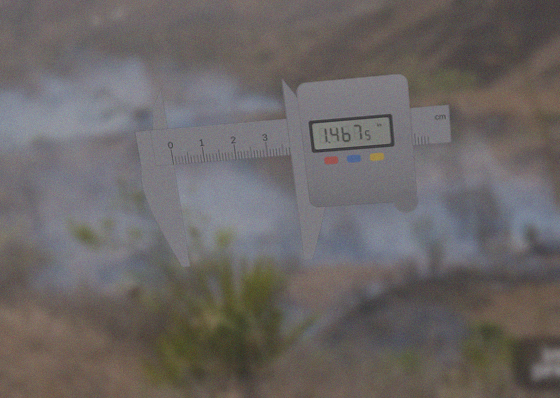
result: 1.4675 in
